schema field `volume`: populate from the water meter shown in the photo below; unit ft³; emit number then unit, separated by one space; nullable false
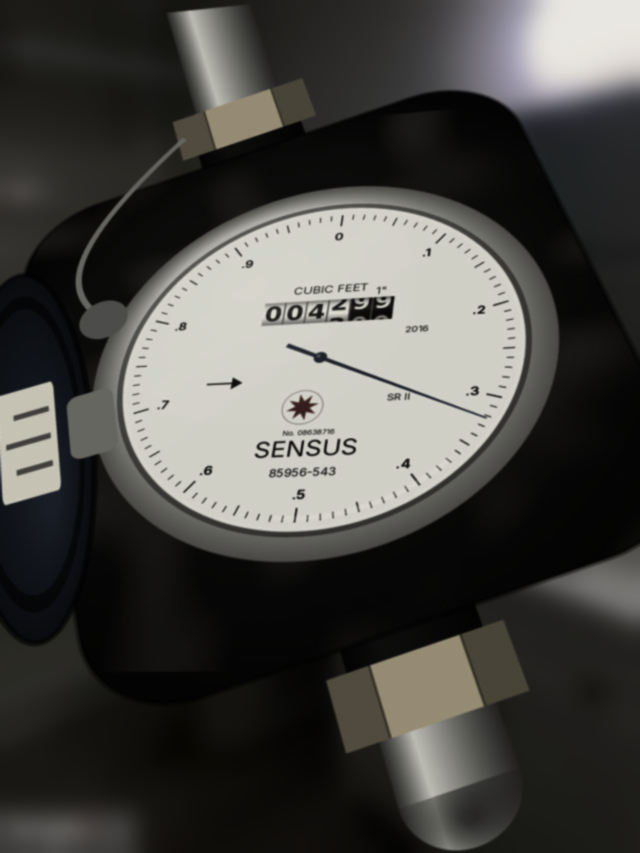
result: 4299.32 ft³
